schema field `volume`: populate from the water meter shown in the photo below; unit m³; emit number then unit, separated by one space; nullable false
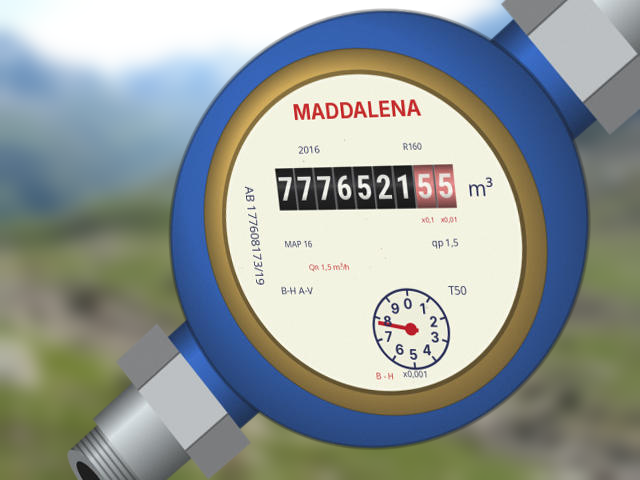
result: 7776521.557 m³
